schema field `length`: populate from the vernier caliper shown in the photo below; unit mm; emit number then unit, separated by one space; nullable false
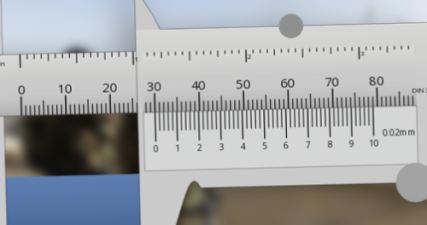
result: 30.0 mm
